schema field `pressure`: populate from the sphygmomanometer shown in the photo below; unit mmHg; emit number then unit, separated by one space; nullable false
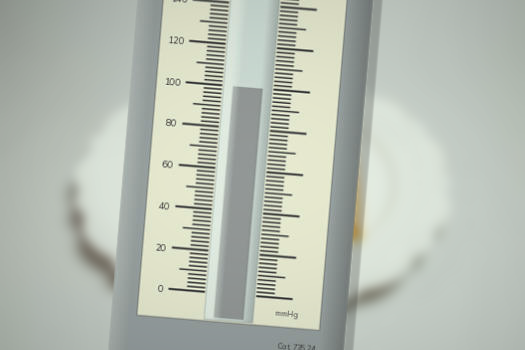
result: 100 mmHg
